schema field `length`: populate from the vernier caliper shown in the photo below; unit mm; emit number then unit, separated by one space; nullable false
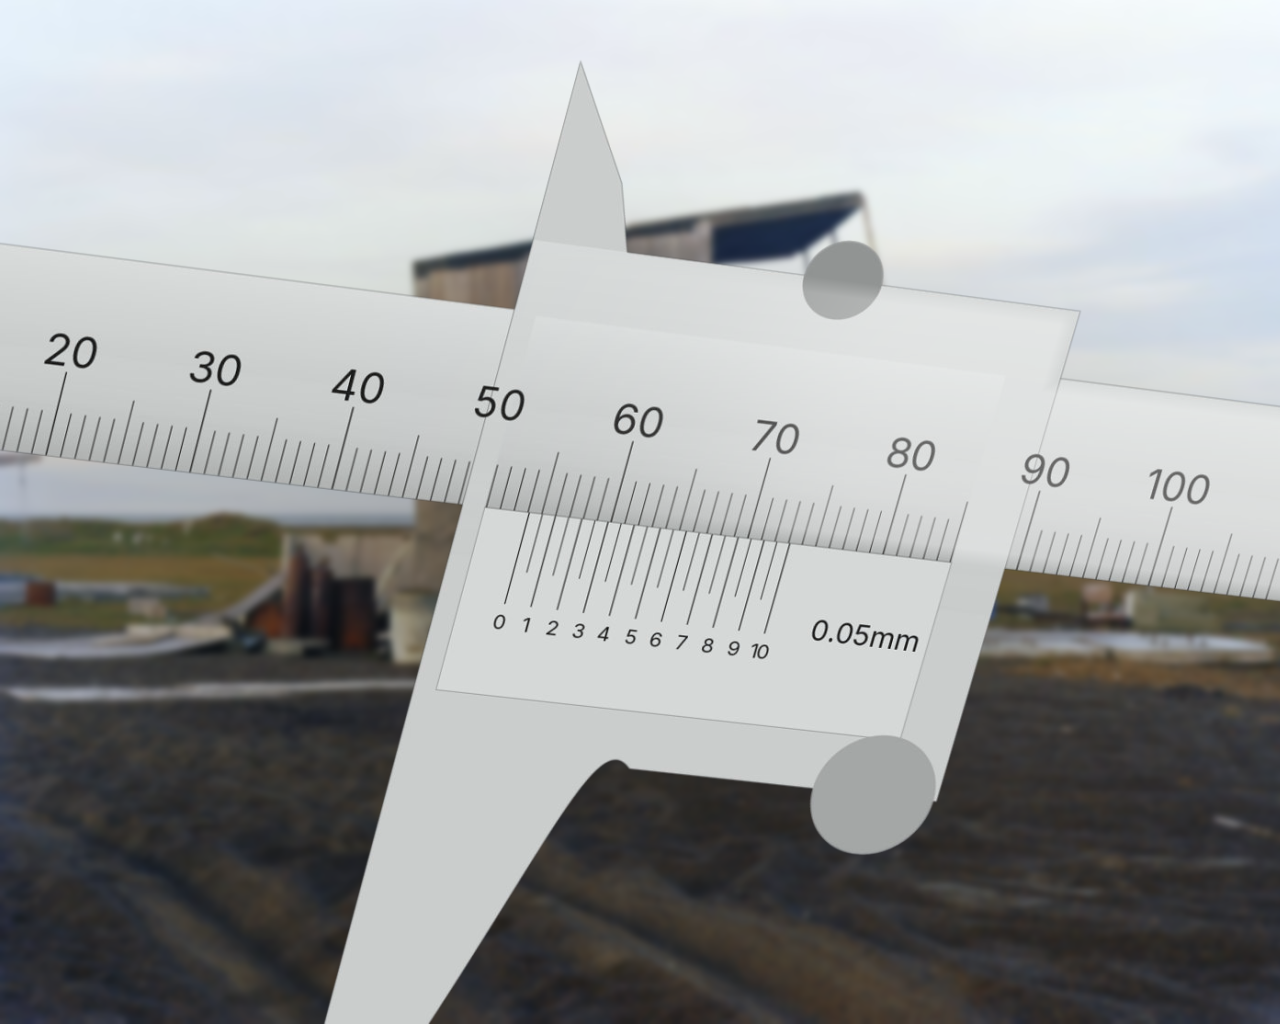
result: 54.1 mm
